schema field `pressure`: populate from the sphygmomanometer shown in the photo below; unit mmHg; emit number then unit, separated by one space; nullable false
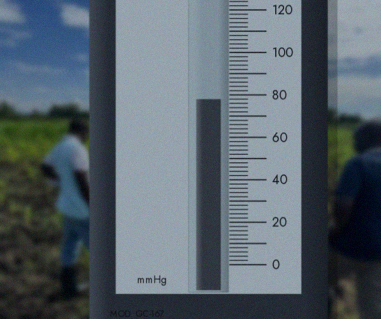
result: 78 mmHg
